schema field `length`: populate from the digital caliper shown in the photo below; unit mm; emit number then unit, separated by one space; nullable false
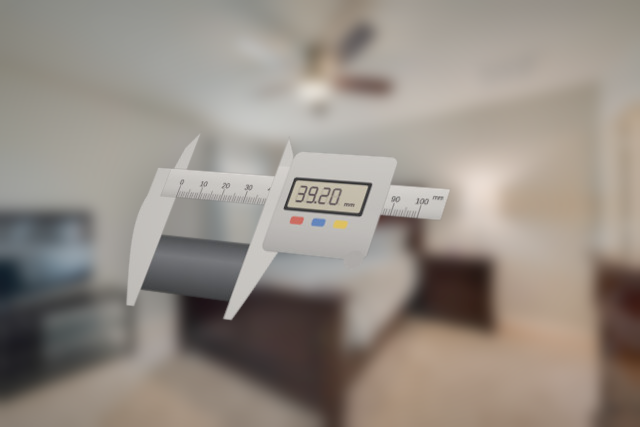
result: 39.20 mm
